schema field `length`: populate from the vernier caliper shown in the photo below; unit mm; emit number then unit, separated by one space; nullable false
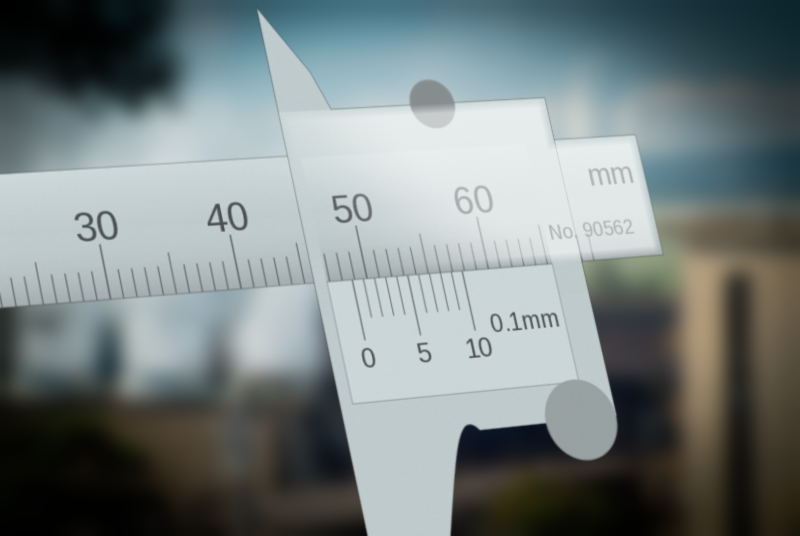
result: 48.8 mm
